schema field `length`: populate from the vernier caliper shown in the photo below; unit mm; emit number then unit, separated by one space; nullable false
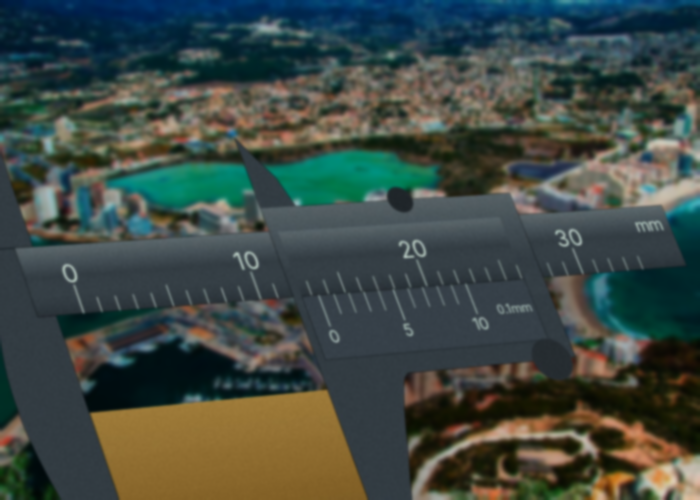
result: 13.4 mm
